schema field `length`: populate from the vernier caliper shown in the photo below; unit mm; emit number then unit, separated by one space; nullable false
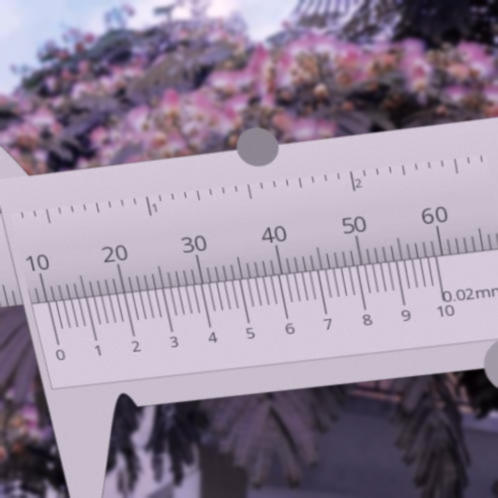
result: 10.2 mm
